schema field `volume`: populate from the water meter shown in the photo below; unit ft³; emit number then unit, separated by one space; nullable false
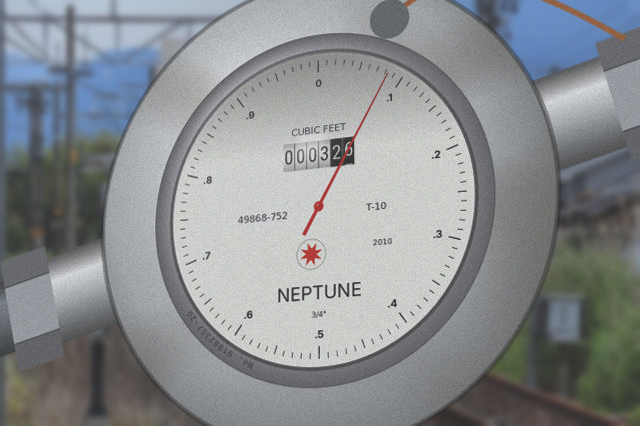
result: 326.08 ft³
